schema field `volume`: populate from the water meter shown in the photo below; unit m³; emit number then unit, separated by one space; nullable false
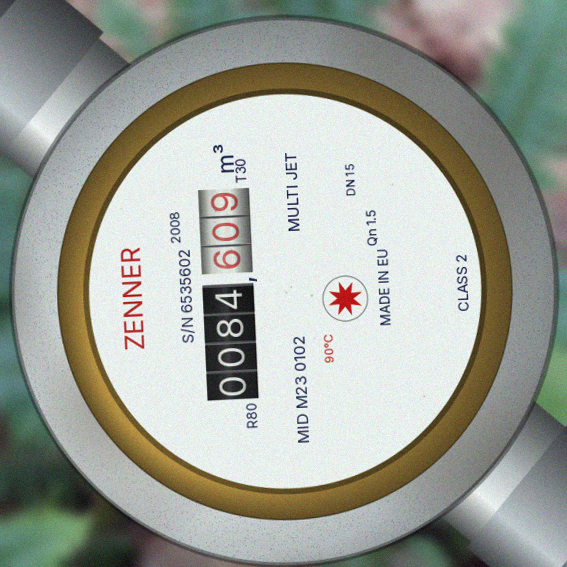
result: 84.609 m³
